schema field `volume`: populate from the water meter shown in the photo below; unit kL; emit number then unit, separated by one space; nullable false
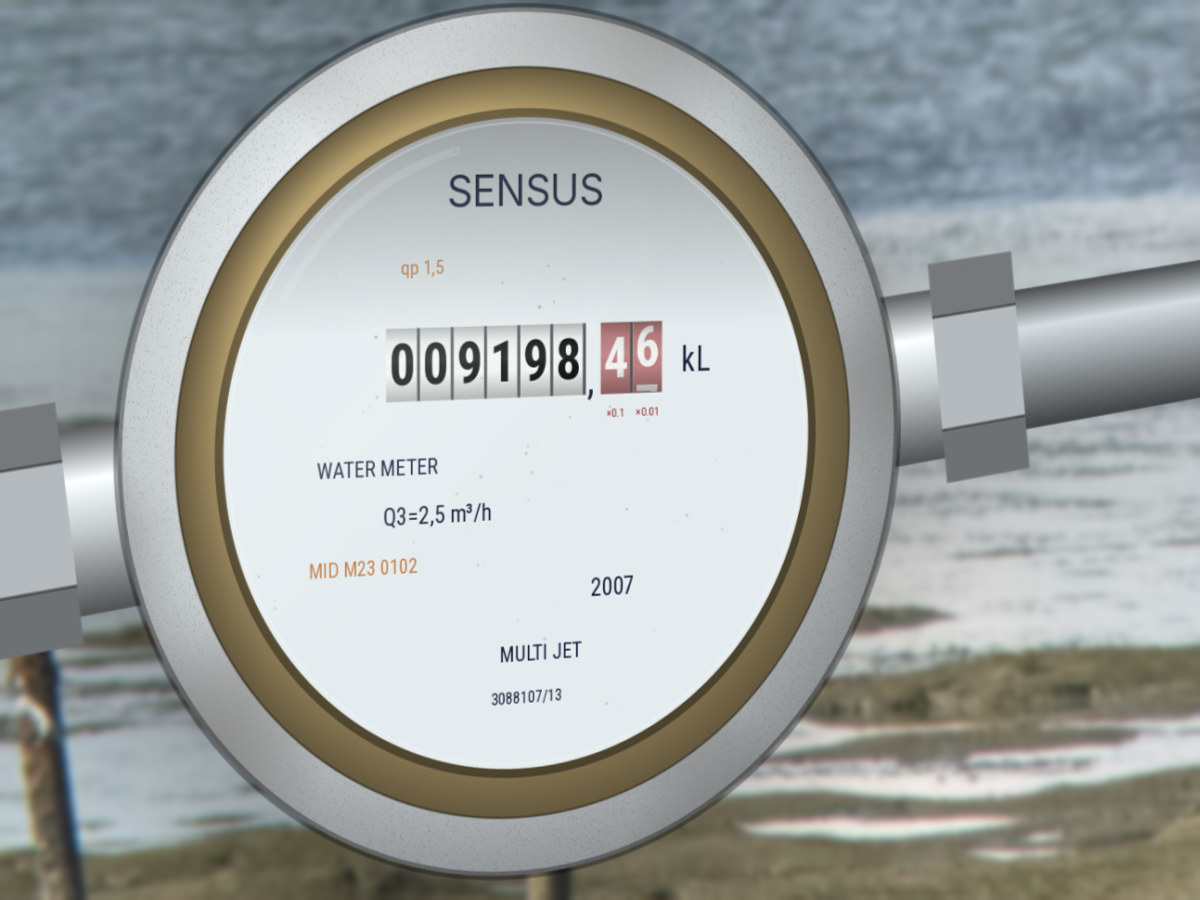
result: 9198.46 kL
